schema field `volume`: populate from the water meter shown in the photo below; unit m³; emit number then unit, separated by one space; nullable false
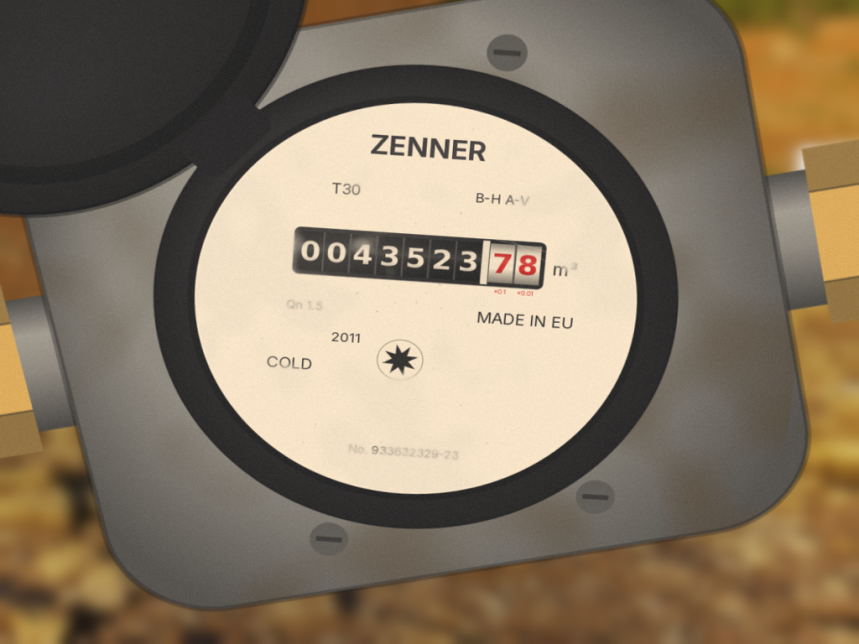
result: 43523.78 m³
